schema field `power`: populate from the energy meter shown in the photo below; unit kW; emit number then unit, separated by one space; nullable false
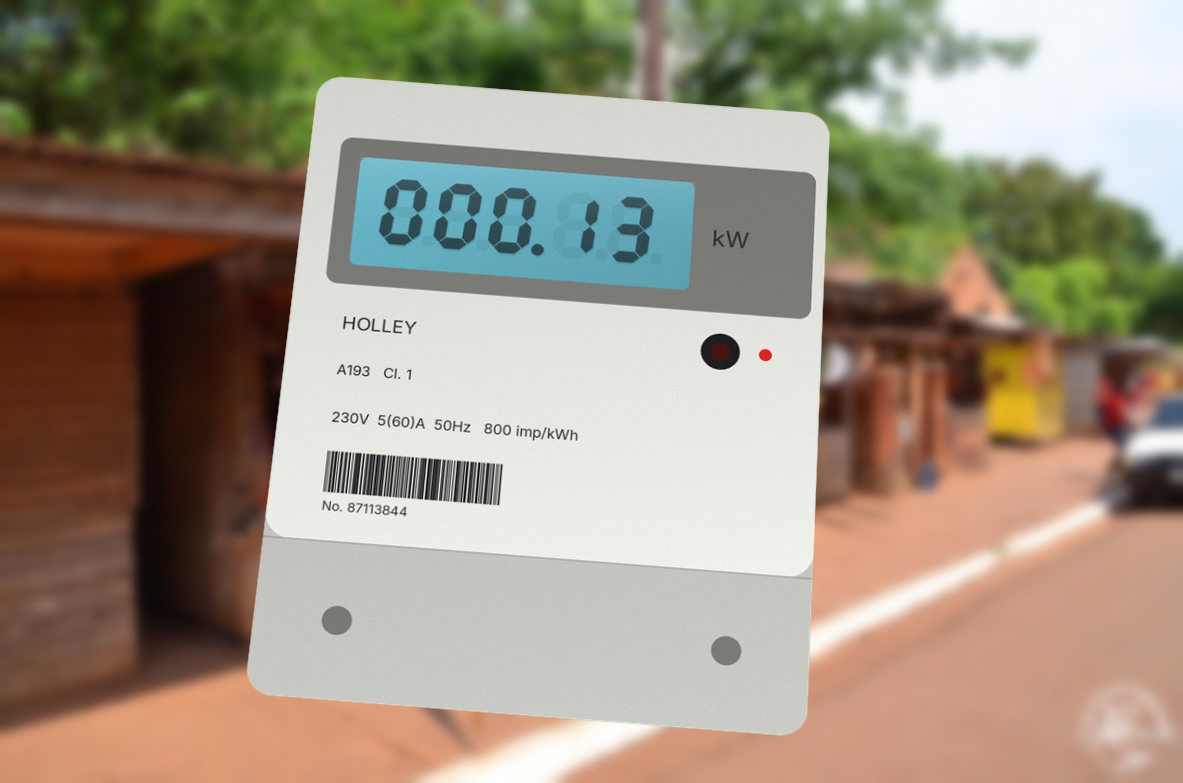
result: 0.13 kW
